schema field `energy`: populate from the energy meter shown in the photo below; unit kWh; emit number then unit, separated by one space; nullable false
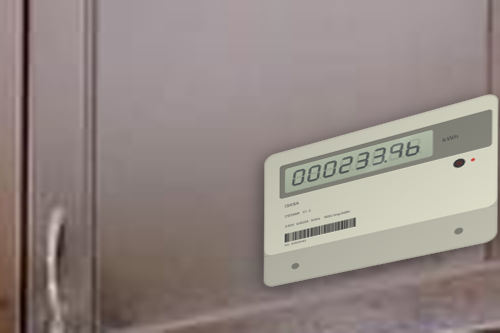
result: 233.96 kWh
